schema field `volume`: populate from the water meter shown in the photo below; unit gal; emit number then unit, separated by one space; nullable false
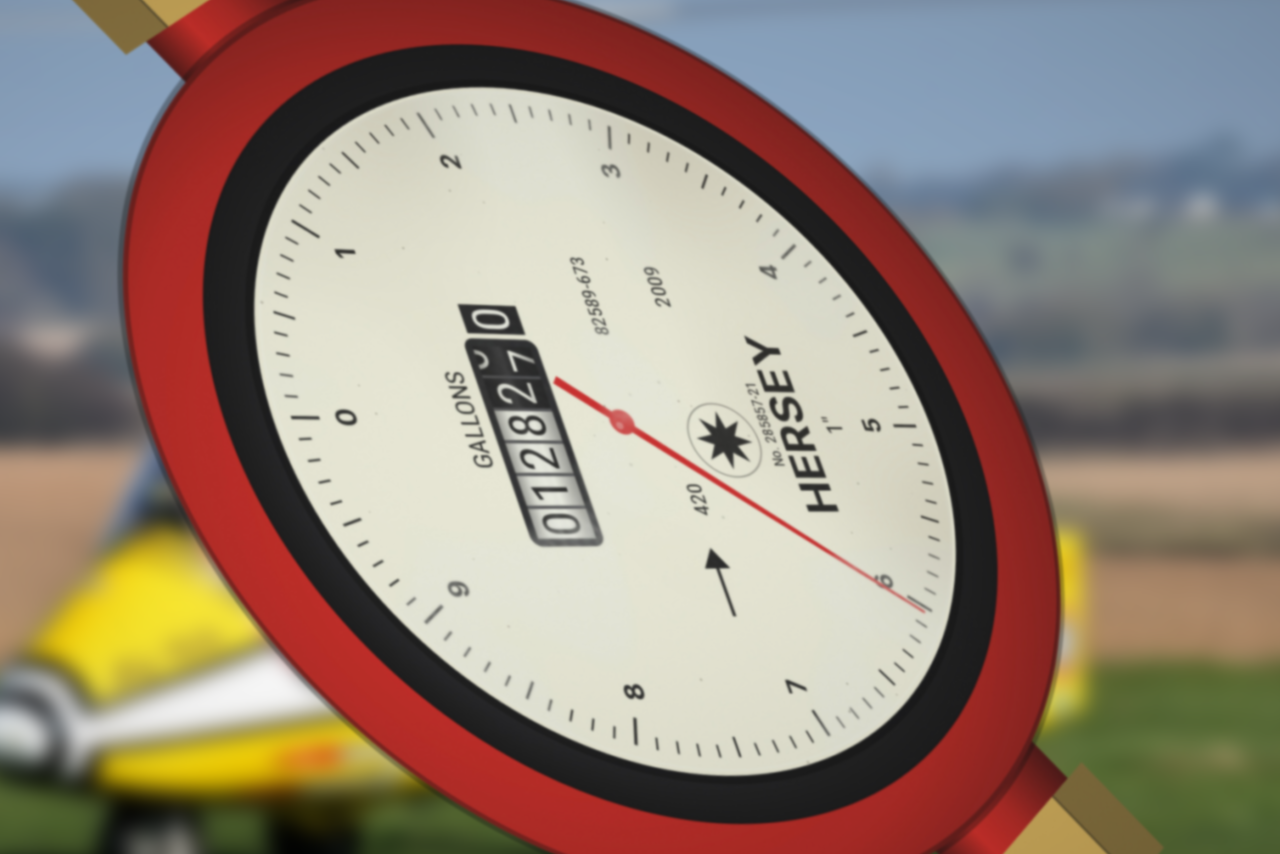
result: 128266.0 gal
